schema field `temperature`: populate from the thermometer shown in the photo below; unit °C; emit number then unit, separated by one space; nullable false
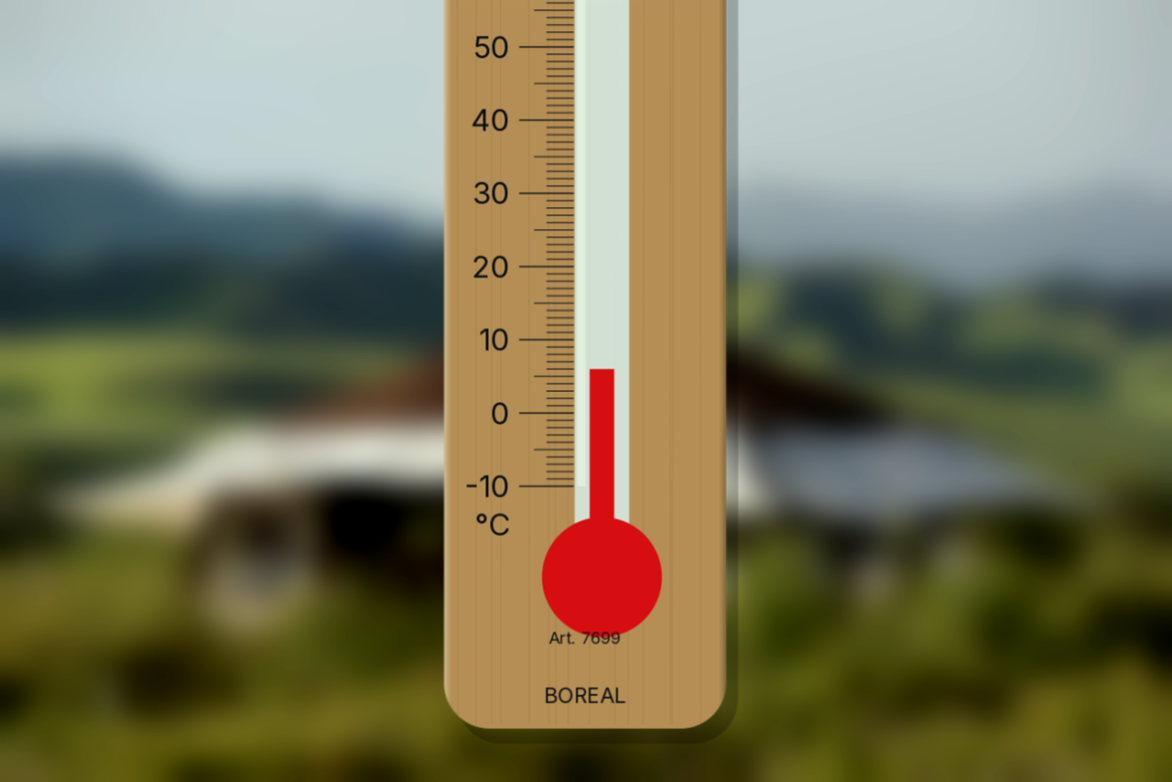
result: 6 °C
